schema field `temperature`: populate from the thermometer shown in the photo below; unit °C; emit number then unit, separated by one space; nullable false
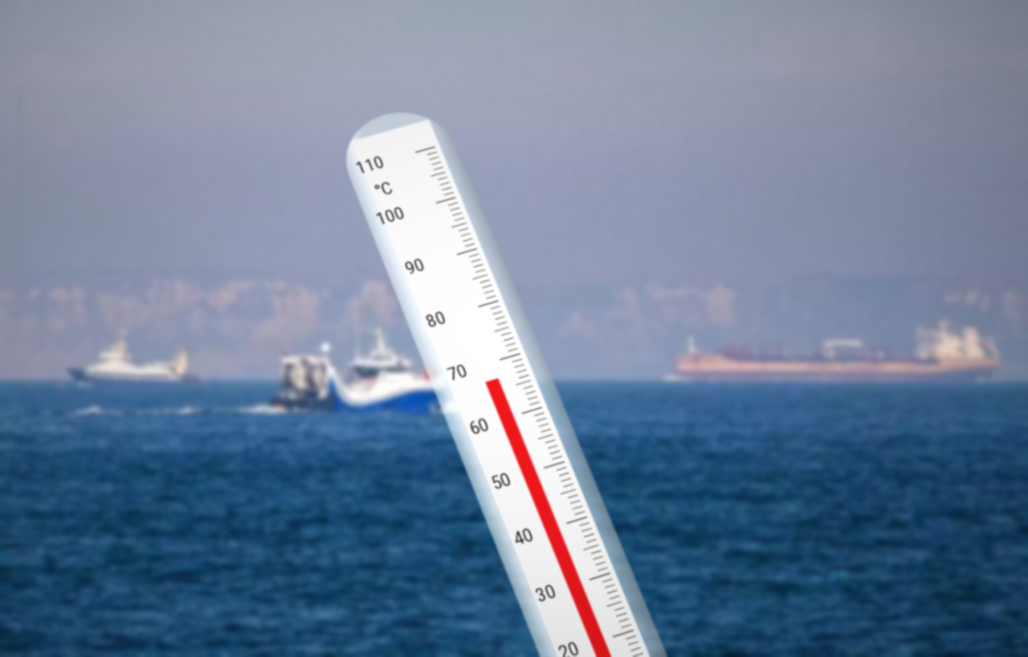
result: 67 °C
